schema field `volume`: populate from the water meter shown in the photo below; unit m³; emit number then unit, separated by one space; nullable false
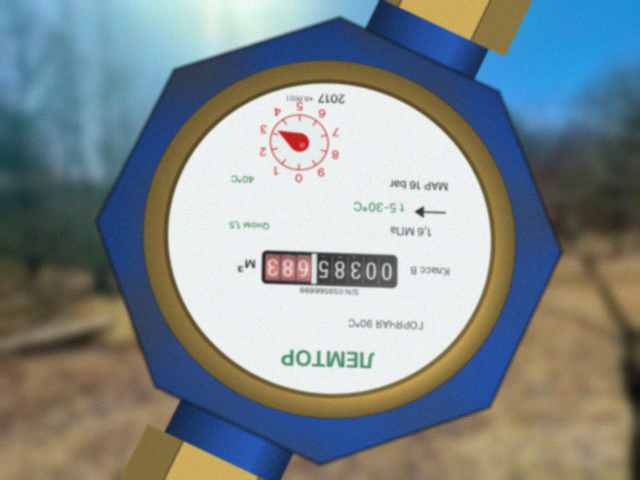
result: 385.6833 m³
